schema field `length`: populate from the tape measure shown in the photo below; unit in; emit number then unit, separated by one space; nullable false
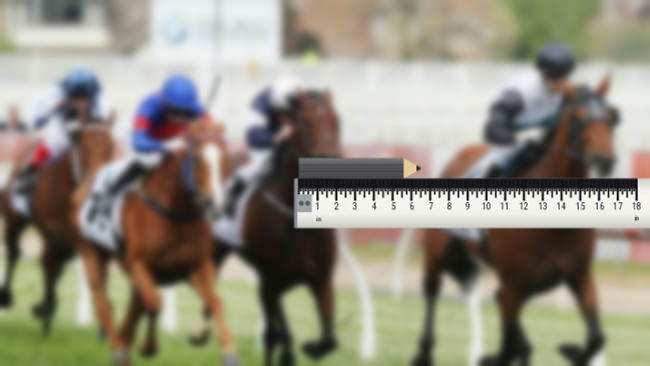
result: 6.5 in
